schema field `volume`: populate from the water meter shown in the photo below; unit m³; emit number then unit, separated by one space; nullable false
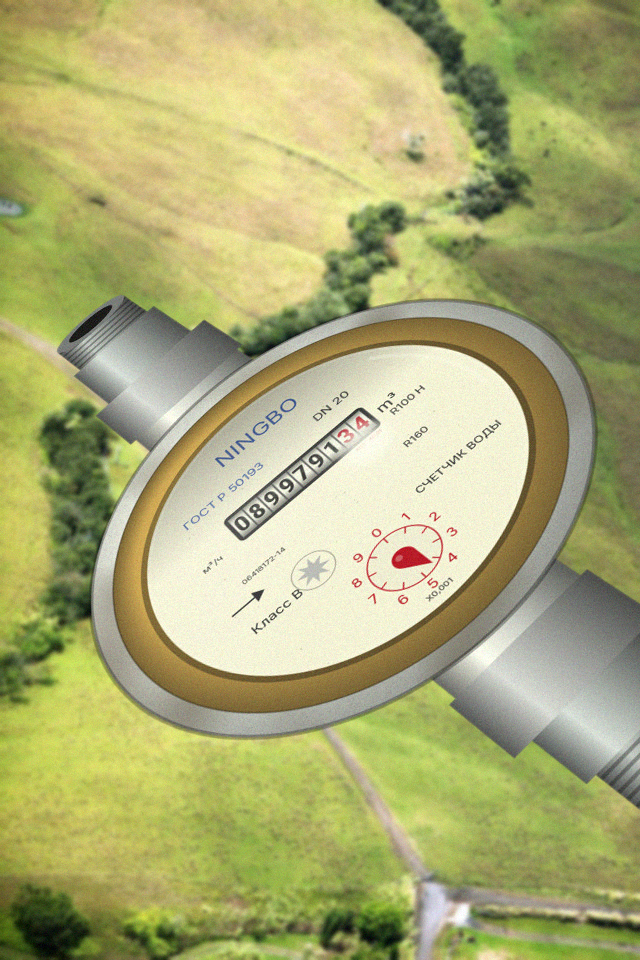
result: 899791.344 m³
